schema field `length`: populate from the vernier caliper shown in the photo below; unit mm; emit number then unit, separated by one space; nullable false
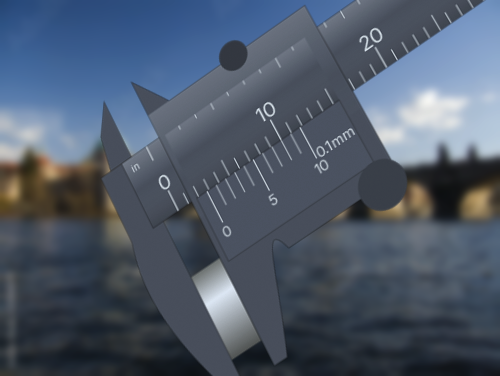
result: 2.8 mm
